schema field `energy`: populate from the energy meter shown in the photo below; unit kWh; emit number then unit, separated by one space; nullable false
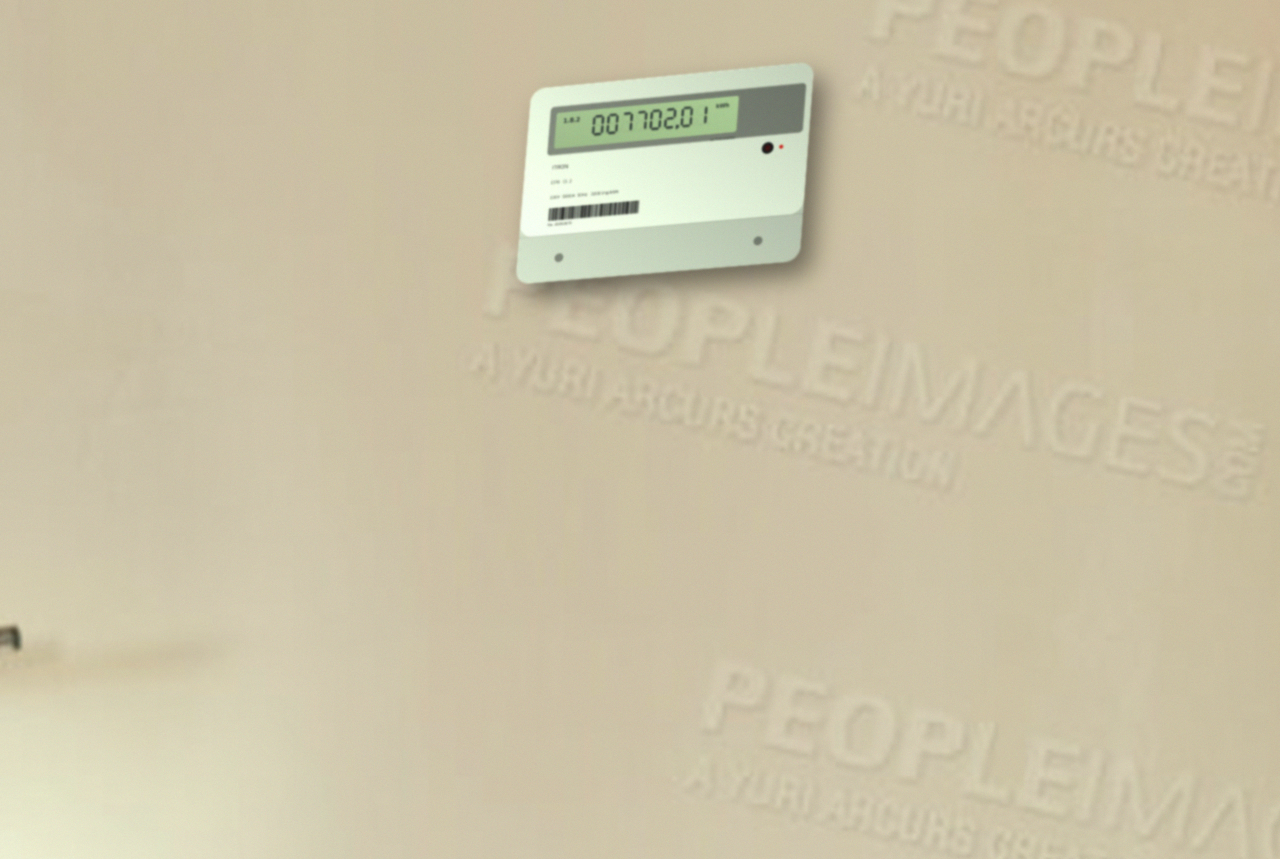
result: 7702.01 kWh
